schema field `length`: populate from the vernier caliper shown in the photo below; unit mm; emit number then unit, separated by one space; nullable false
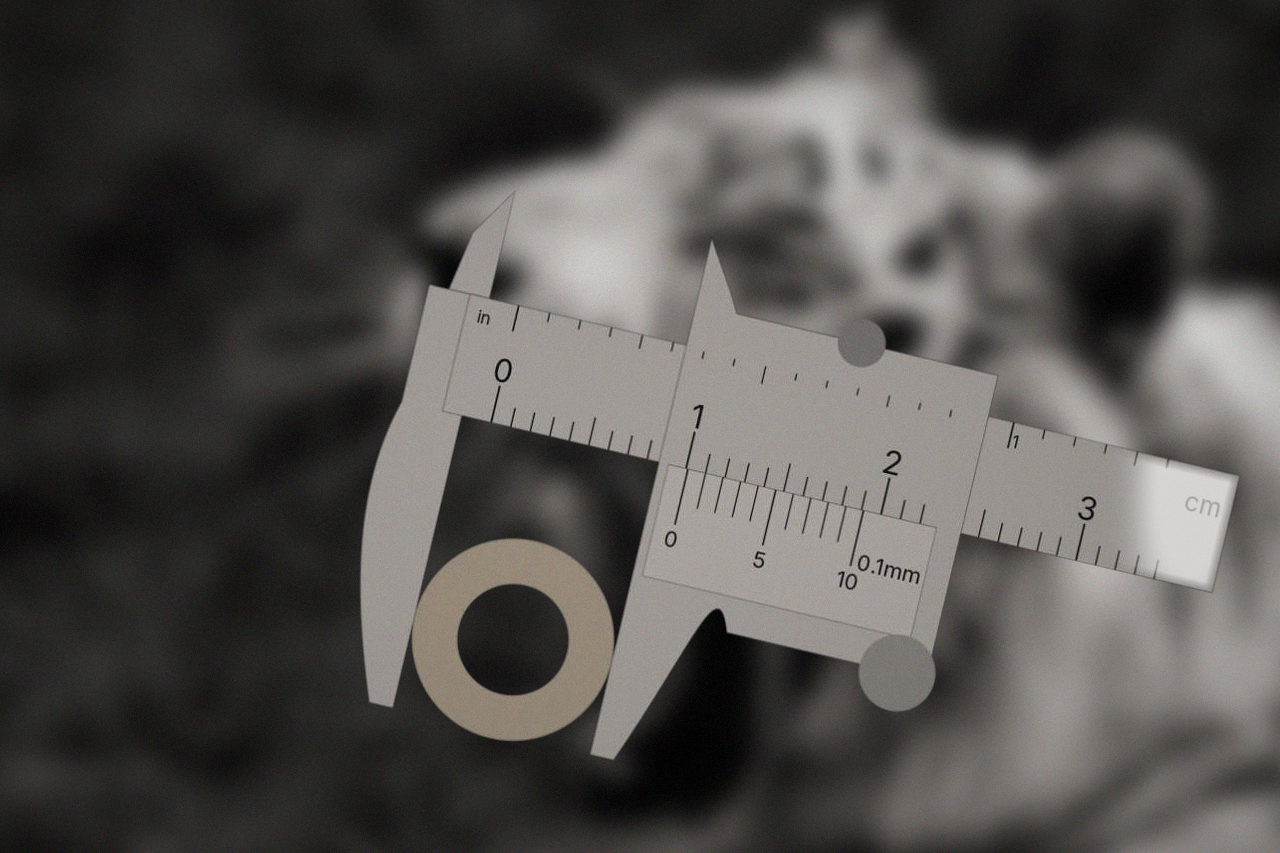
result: 10.1 mm
